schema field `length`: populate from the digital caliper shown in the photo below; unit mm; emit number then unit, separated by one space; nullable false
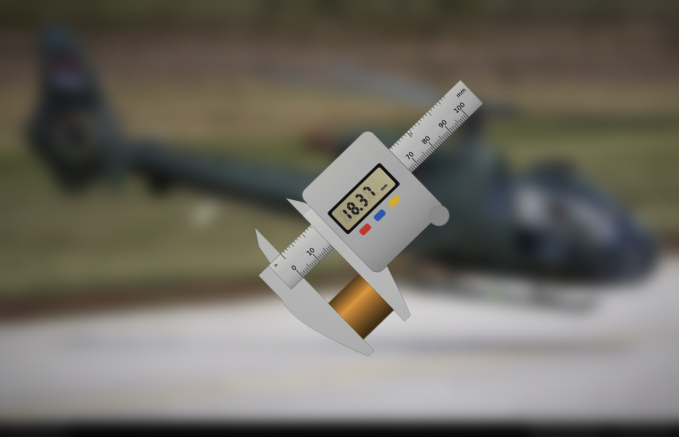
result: 18.37 mm
